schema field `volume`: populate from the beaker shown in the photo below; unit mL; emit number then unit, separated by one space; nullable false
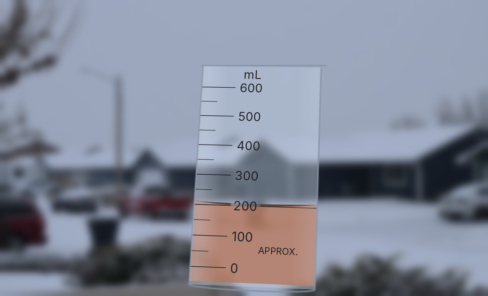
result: 200 mL
